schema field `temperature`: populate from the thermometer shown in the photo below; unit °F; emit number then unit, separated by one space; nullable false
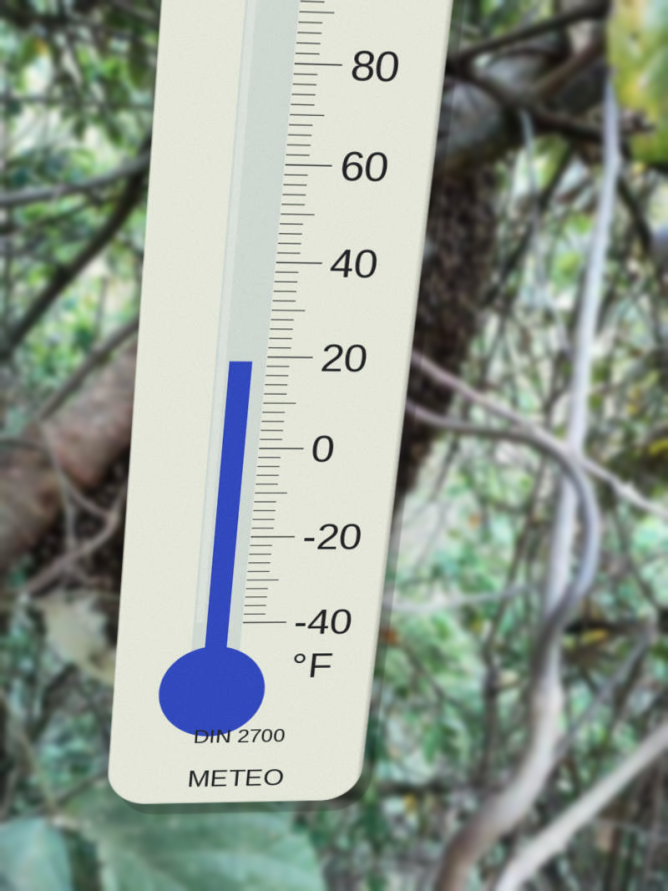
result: 19 °F
